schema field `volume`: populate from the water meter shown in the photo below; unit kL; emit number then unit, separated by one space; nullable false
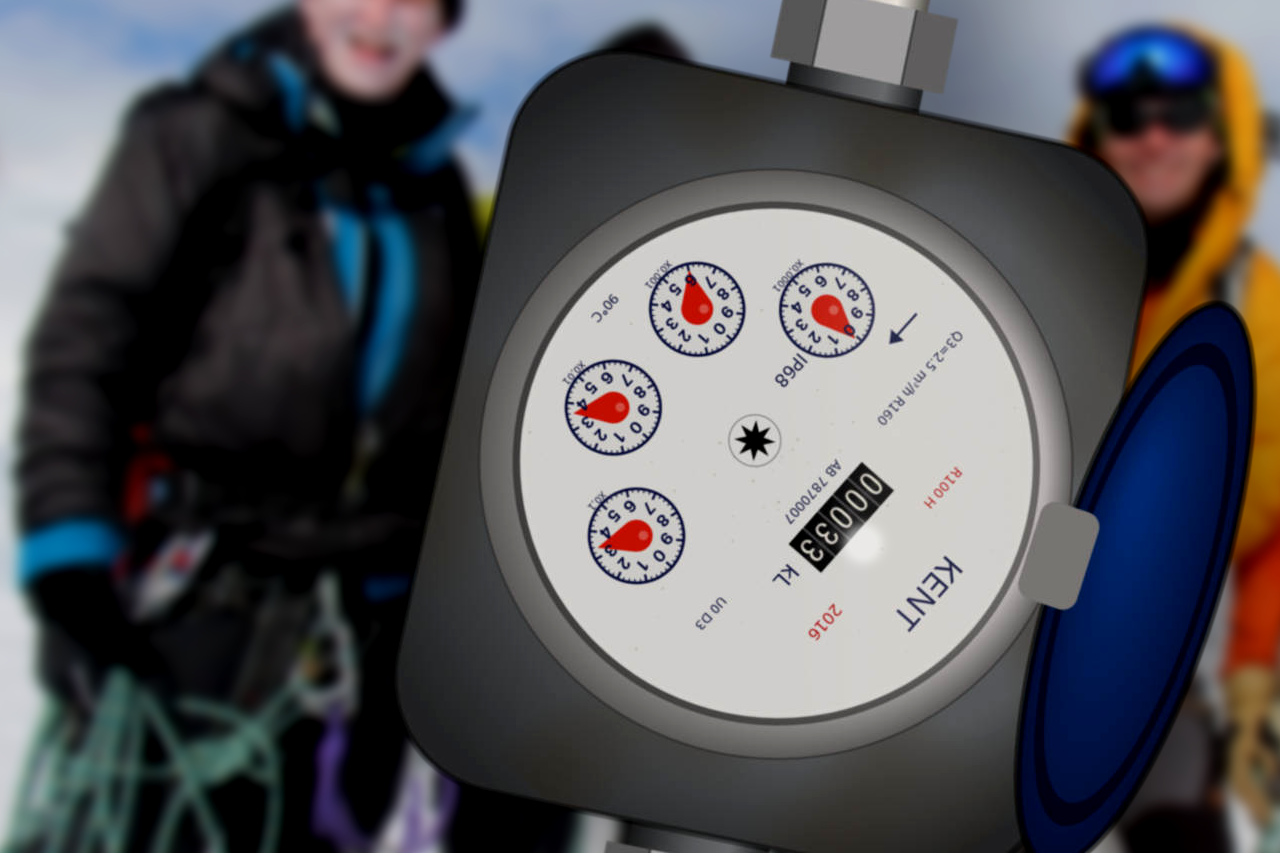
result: 33.3360 kL
